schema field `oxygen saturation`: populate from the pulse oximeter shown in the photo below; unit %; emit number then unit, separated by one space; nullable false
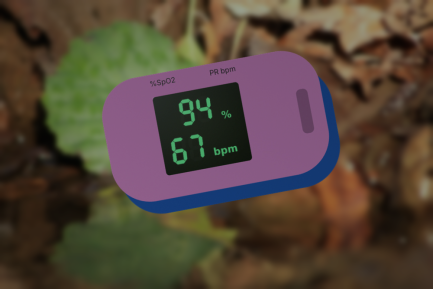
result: 94 %
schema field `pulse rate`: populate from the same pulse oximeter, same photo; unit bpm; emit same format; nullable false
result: 67 bpm
